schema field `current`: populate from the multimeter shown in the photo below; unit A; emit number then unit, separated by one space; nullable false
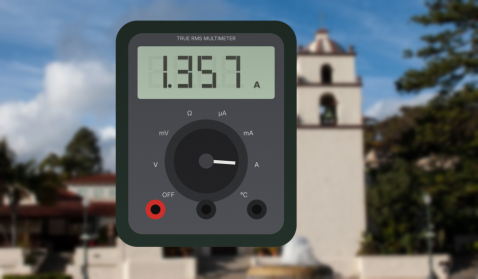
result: 1.357 A
